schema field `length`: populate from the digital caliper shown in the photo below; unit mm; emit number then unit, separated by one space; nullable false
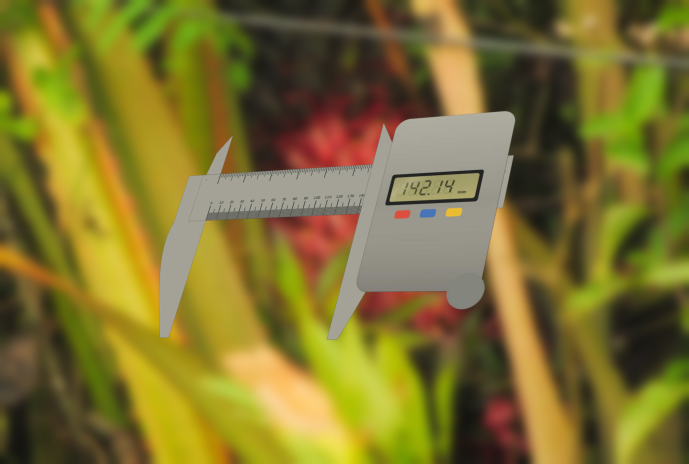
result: 142.14 mm
